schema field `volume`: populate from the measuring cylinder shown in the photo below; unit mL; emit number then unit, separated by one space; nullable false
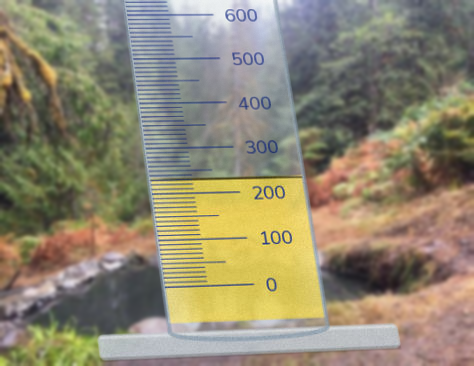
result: 230 mL
